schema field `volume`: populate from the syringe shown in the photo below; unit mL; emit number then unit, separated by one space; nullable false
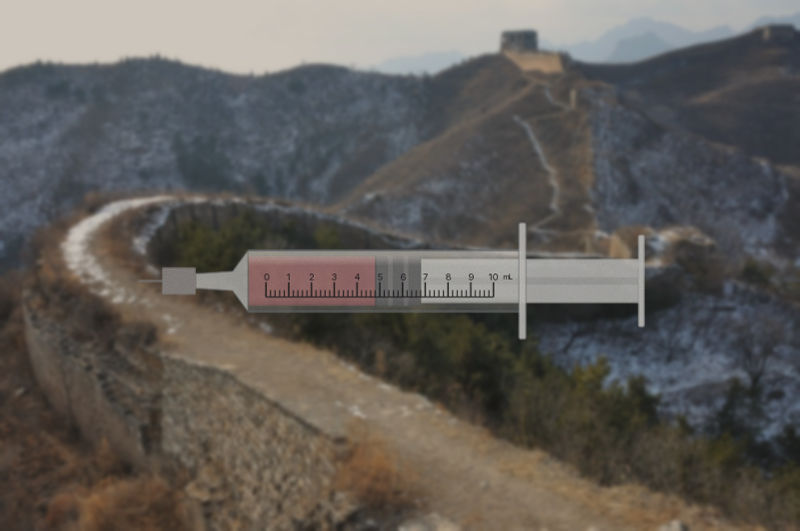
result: 4.8 mL
